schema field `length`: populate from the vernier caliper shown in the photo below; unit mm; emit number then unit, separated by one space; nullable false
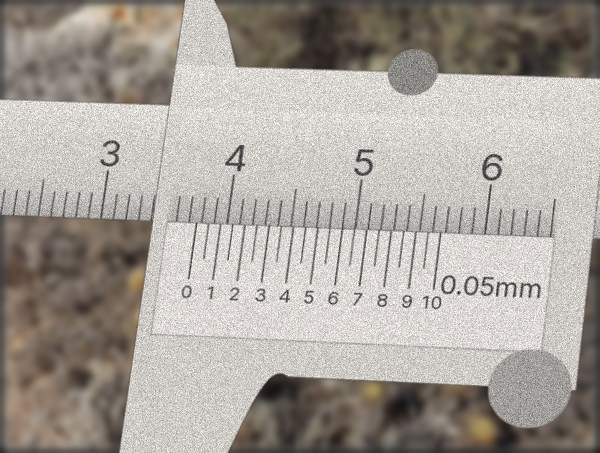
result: 37.6 mm
